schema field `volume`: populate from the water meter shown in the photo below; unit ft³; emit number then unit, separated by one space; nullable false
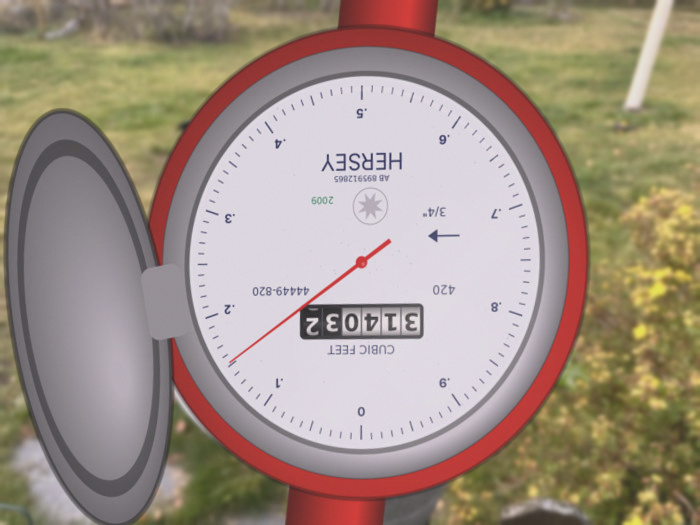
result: 314032.15 ft³
